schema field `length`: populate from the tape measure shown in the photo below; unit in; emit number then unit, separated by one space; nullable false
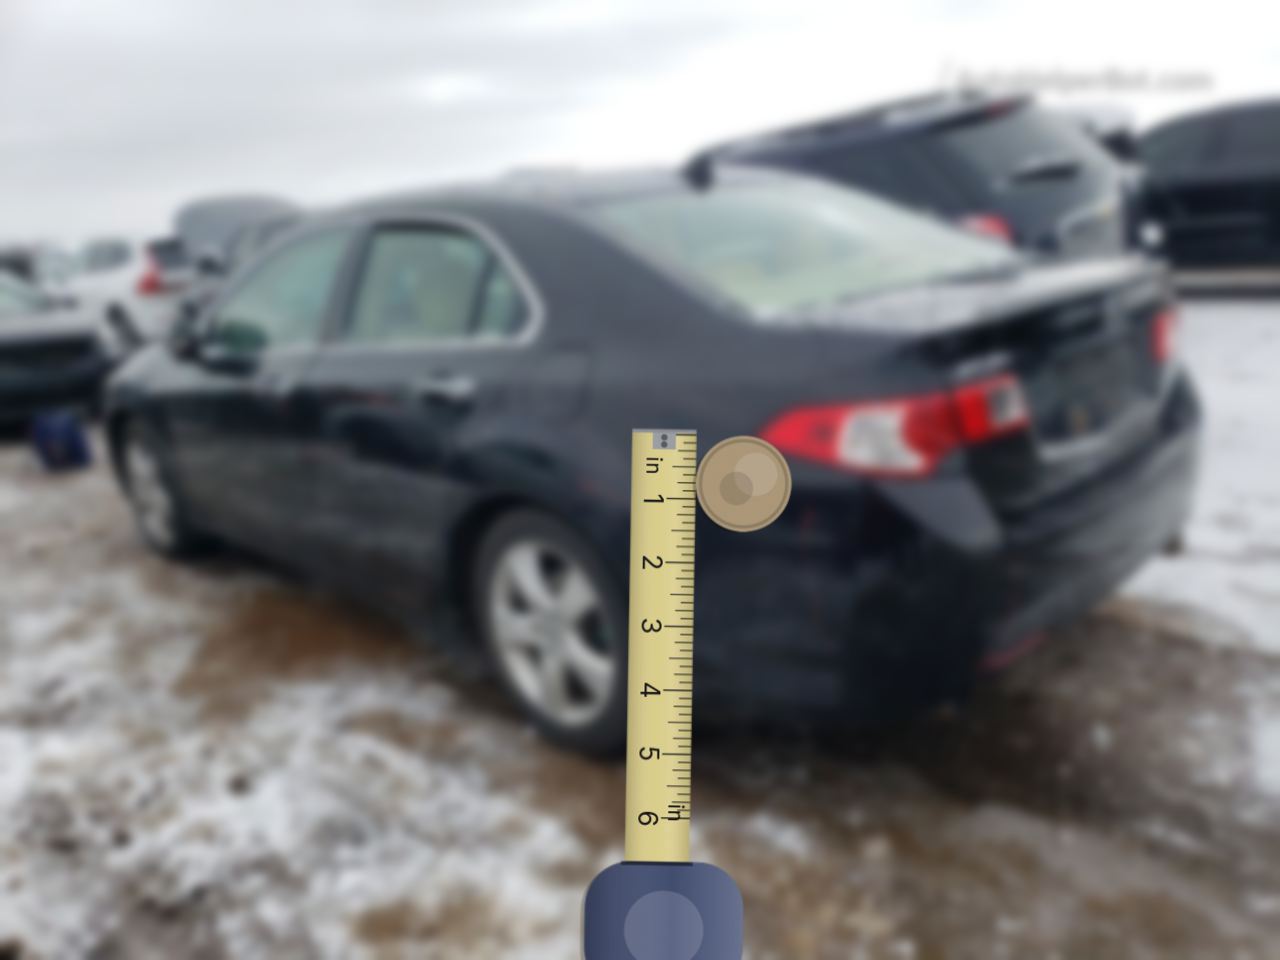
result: 1.5 in
